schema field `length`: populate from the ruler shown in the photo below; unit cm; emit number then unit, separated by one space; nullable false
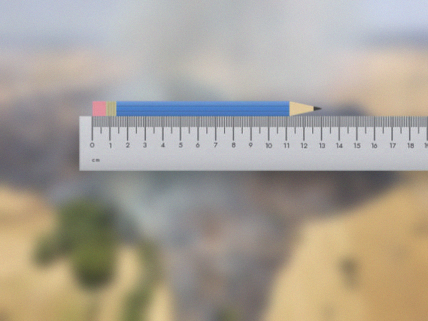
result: 13 cm
